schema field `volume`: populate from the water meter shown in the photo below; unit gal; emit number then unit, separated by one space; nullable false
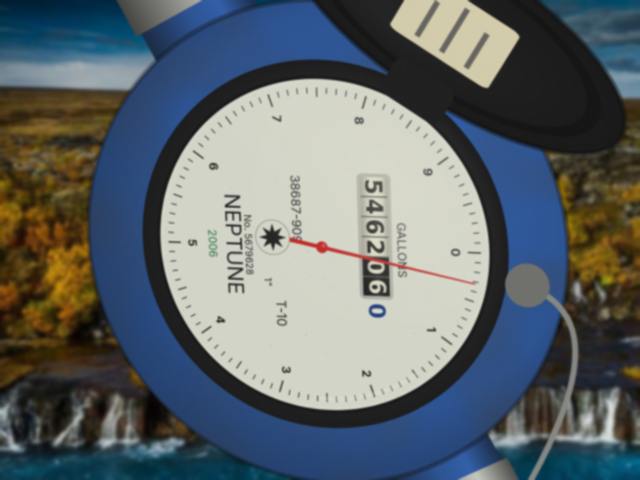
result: 5462060.3 gal
